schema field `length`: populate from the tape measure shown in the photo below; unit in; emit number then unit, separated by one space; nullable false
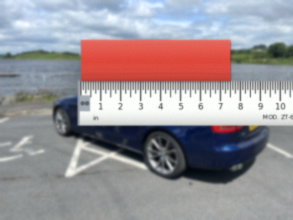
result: 7.5 in
